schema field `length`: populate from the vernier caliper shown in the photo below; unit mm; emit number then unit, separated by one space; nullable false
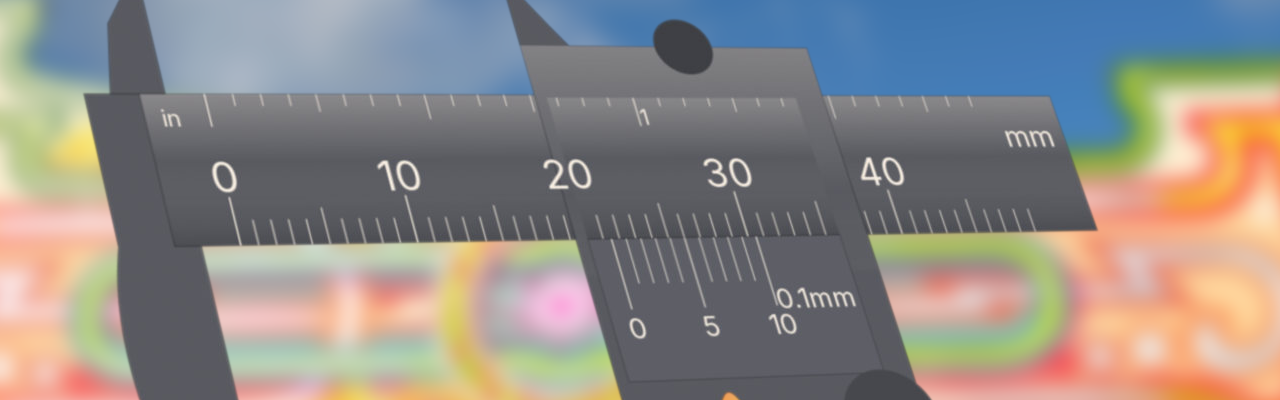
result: 21.5 mm
